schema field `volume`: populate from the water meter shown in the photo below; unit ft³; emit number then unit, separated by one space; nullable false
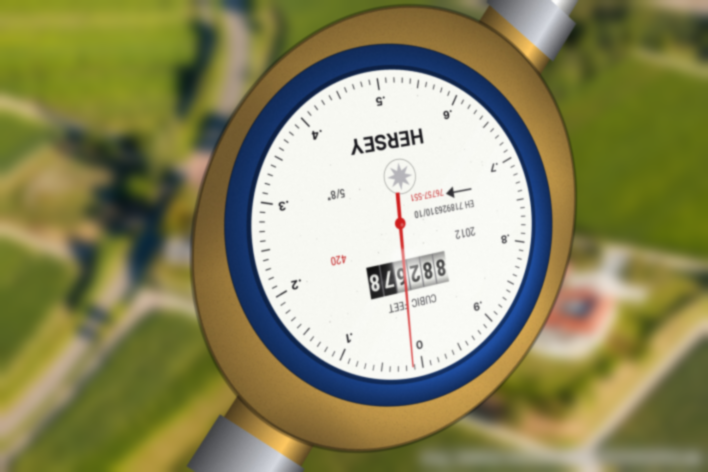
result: 882678.01 ft³
